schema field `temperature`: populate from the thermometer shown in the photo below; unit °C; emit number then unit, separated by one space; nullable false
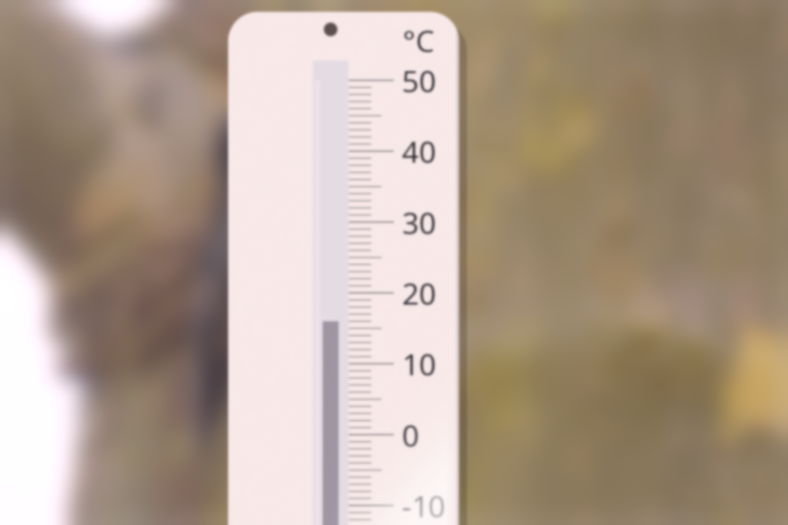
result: 16 °C
